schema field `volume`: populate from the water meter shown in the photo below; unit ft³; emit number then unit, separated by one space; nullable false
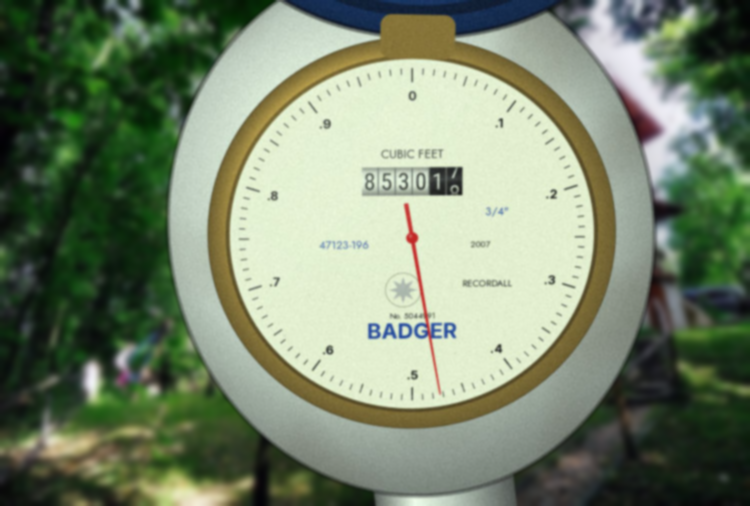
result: 853017.47 ft³
